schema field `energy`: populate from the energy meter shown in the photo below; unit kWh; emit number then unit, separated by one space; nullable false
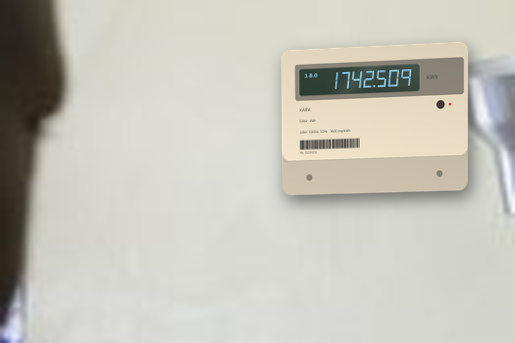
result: 1742.509 kWh
